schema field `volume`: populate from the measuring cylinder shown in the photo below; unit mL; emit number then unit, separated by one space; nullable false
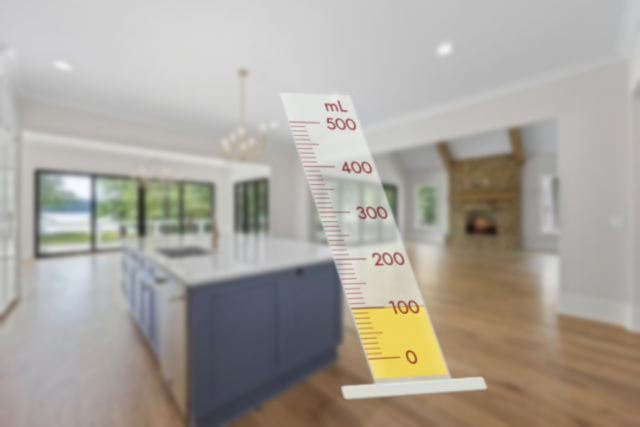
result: 100 mL
